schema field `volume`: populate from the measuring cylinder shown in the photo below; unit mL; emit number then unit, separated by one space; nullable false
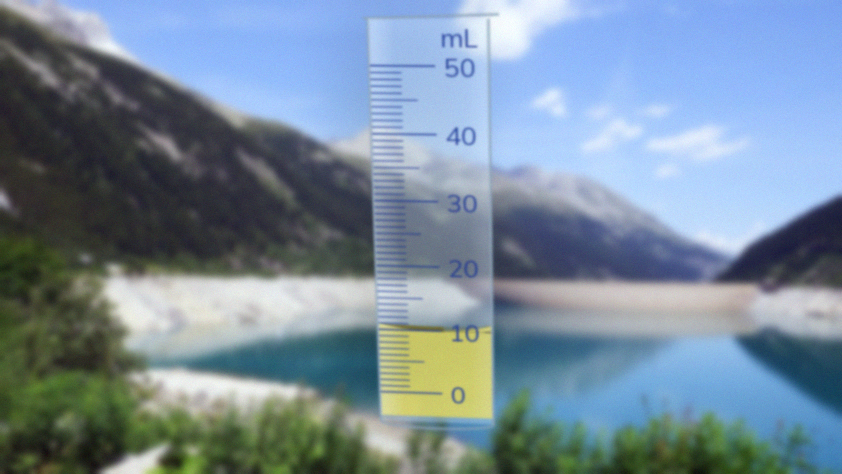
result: 10 mL
